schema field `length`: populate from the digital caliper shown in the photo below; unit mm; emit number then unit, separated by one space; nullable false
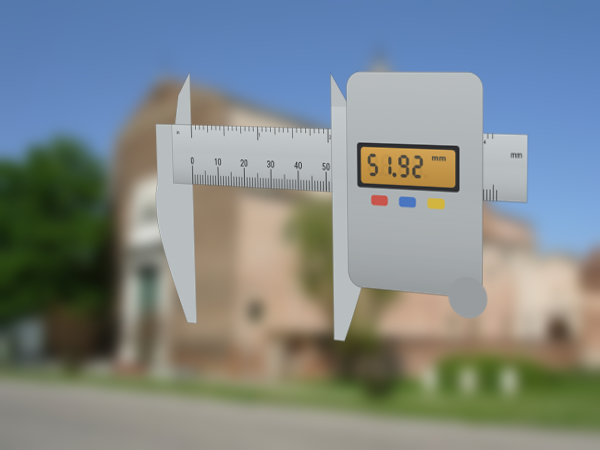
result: 51.92 mm
